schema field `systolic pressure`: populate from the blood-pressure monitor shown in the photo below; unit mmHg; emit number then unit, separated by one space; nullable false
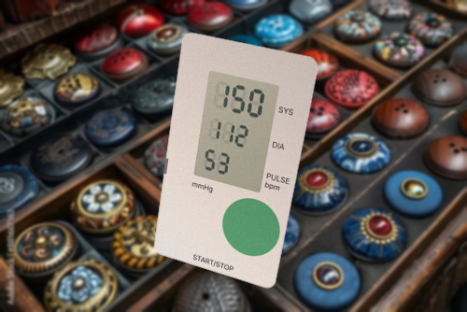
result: 150 mmHg
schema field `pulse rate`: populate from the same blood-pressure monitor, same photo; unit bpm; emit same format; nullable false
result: 53 bpm
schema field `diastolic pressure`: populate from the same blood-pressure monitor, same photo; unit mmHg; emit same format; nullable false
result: 112 mmHg
